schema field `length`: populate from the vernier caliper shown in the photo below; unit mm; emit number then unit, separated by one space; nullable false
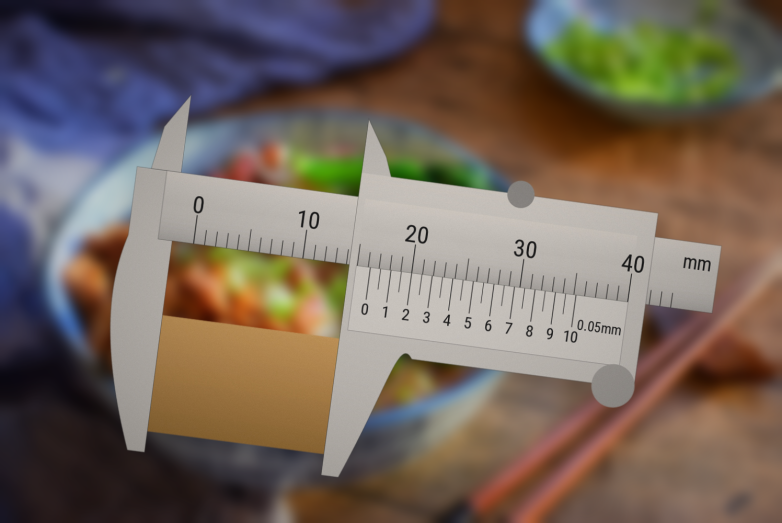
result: 16.2 mm
